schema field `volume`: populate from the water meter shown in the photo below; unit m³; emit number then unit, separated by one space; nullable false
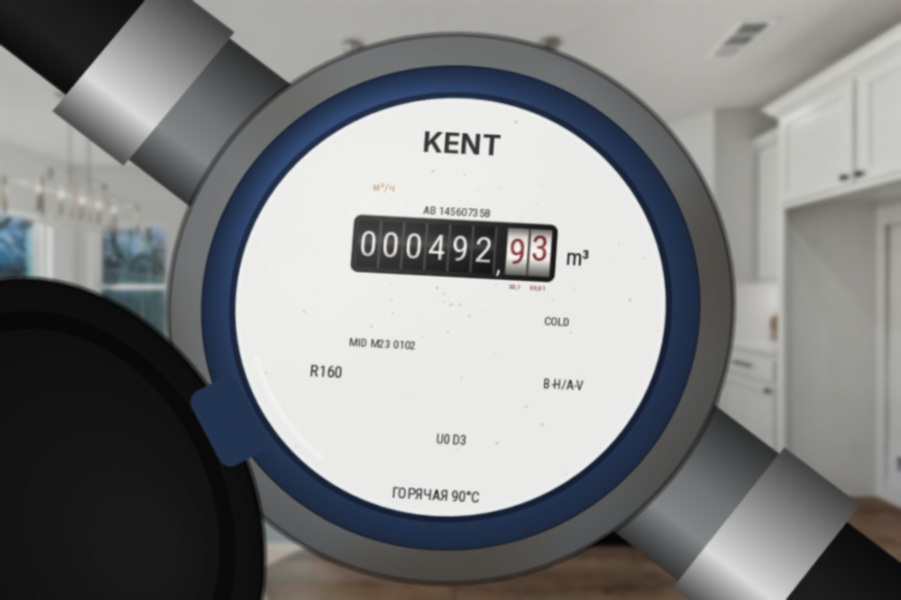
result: 492.93 m³
